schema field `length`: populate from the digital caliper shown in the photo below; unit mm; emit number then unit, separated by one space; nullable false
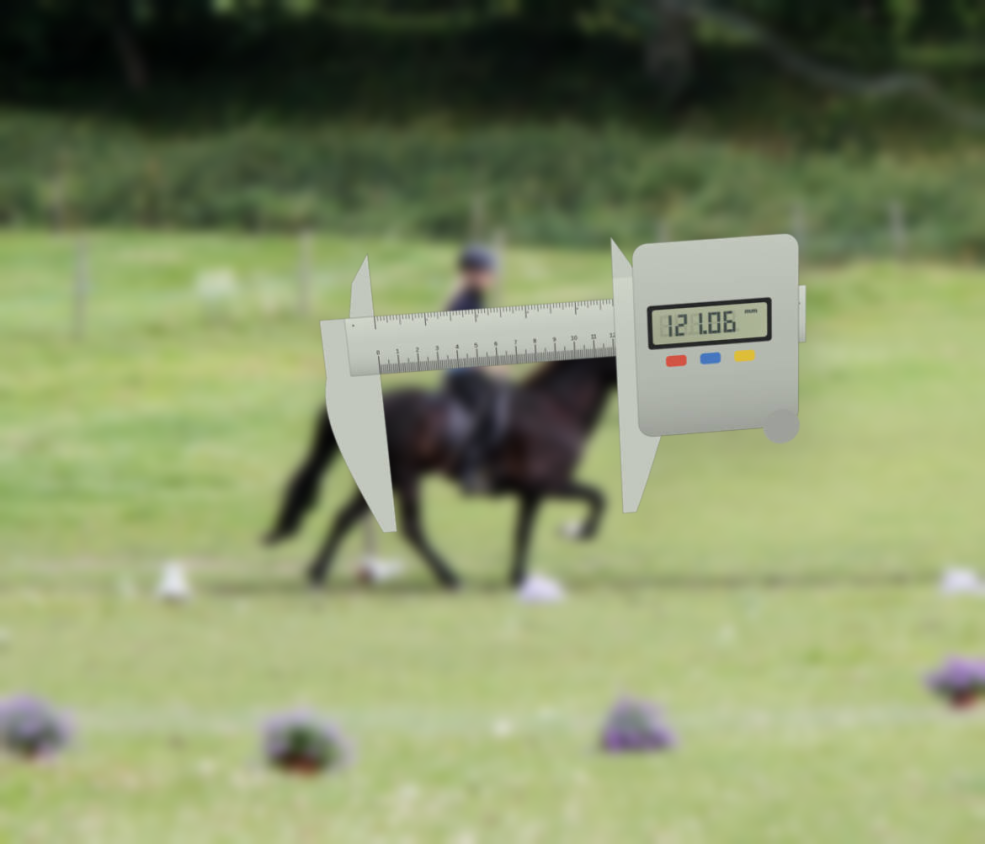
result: 121.06 mm
